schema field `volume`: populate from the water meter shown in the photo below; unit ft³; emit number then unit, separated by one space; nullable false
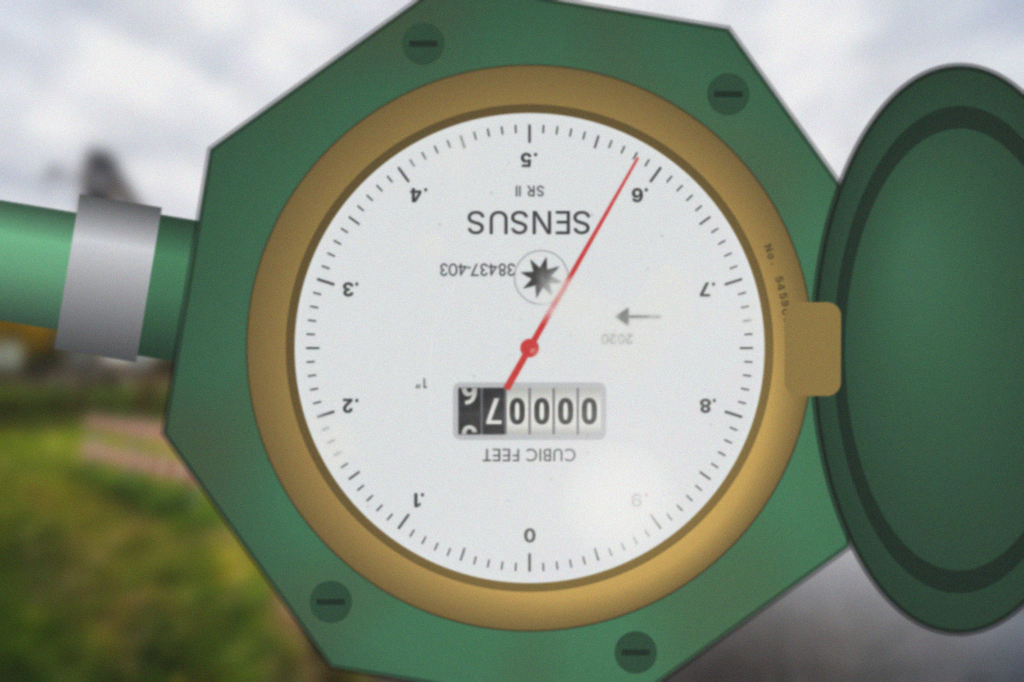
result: 75.58 ft³
